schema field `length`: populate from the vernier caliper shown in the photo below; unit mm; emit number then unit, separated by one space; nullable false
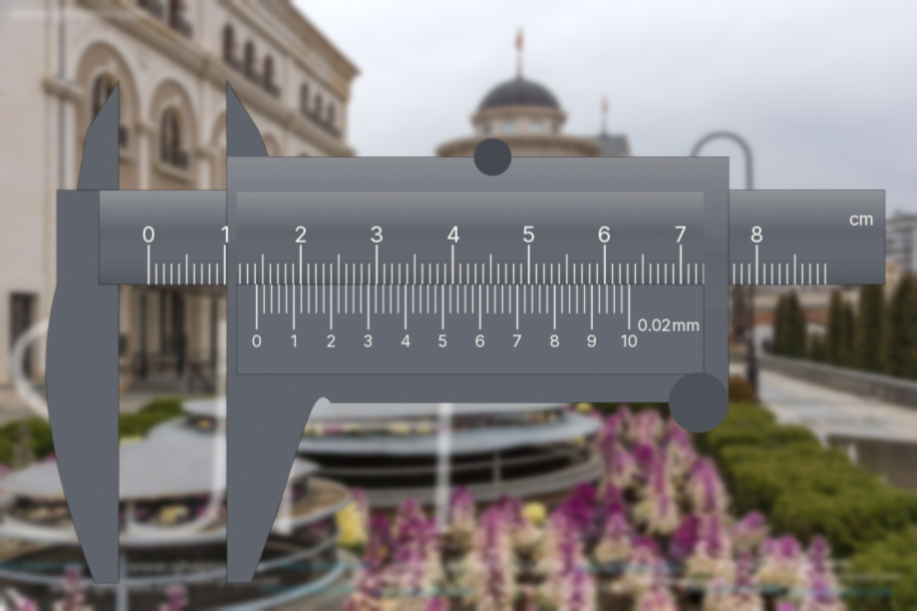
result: 14.2 mm
